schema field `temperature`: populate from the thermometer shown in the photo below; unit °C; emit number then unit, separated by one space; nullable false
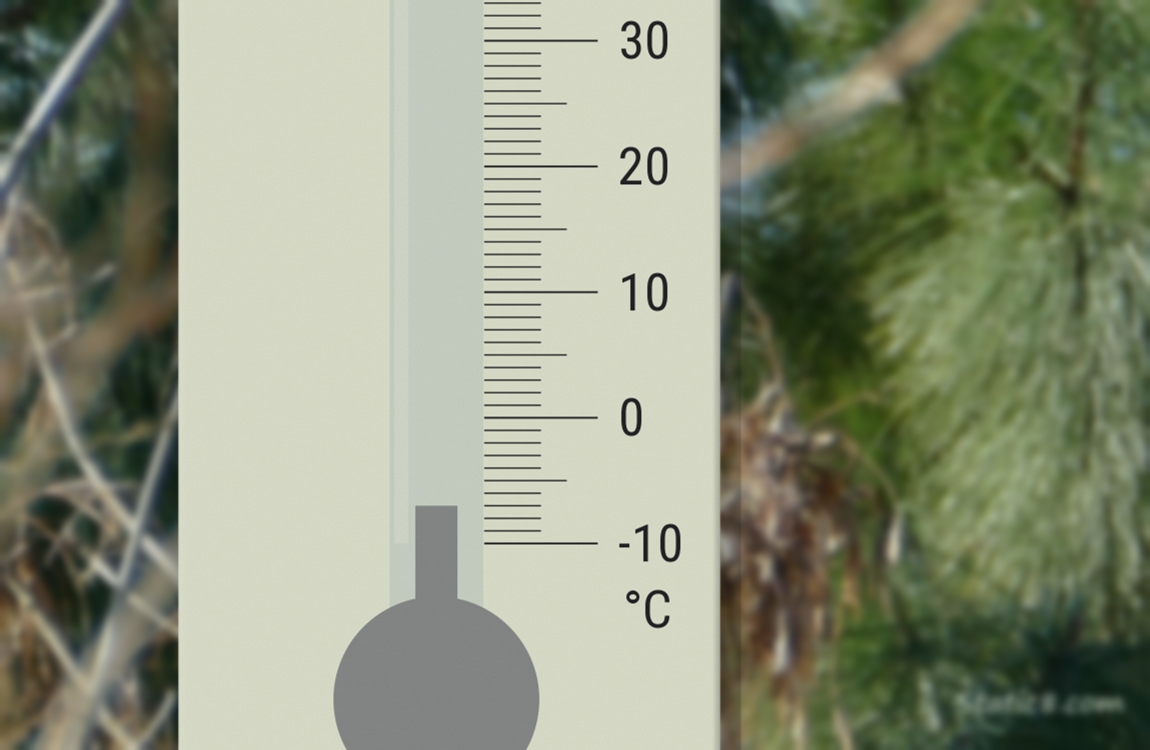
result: -7 °C
